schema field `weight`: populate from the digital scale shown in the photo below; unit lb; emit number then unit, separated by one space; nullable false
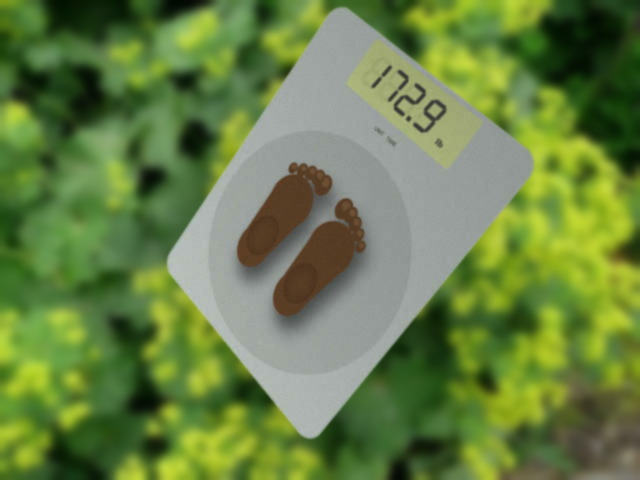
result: 172.9 lb
